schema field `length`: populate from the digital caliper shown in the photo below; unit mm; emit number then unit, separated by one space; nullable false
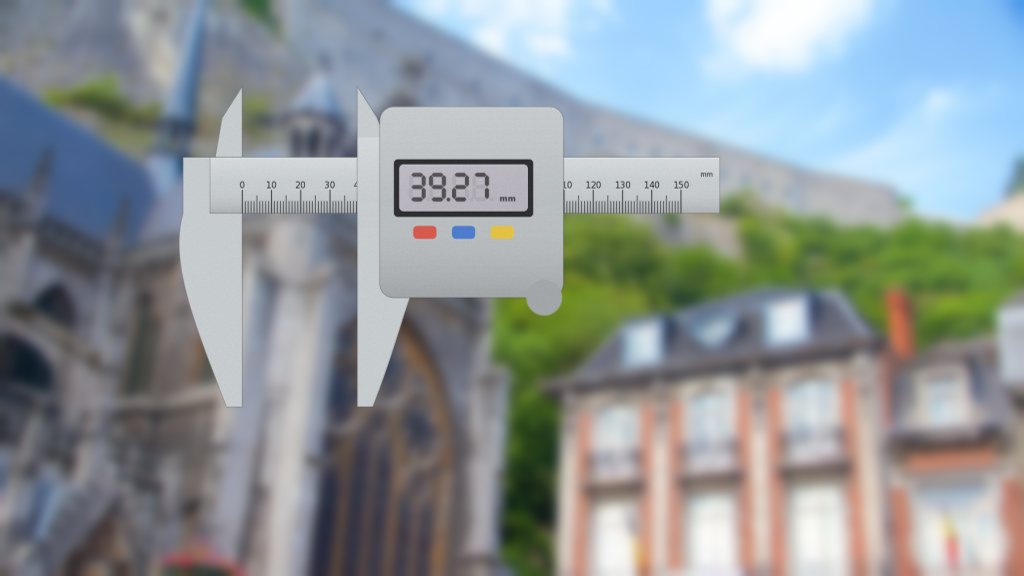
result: 39.27 mm
